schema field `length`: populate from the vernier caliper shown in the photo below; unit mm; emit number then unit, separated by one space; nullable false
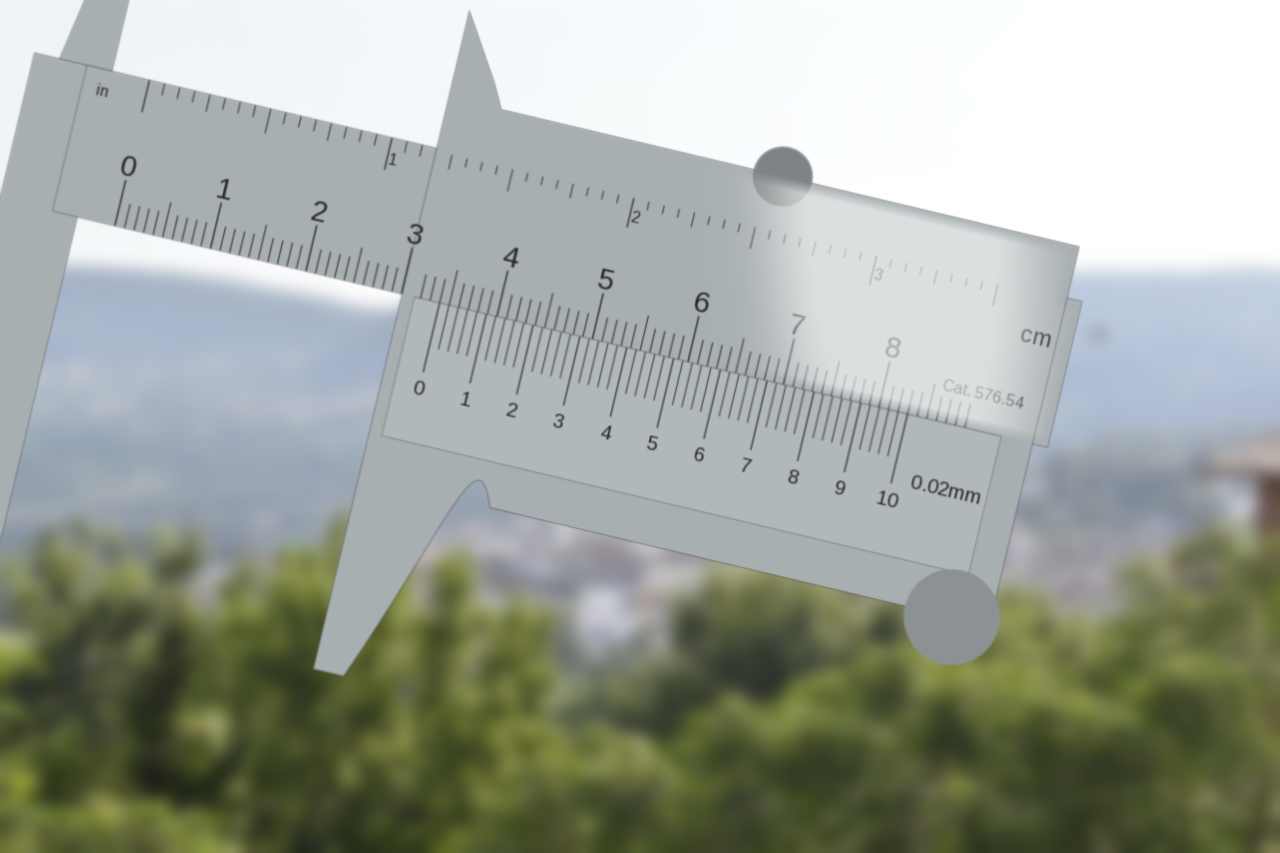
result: 34.0 mm
